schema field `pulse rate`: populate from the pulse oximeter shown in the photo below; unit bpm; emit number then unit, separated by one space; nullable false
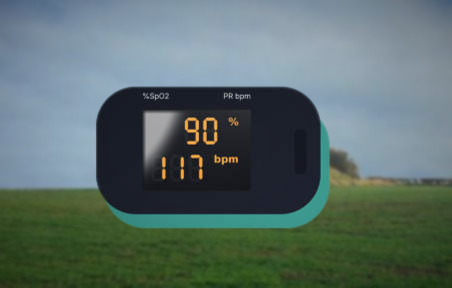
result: 117 bpm
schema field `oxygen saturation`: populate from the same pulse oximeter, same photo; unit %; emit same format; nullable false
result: 90 %
